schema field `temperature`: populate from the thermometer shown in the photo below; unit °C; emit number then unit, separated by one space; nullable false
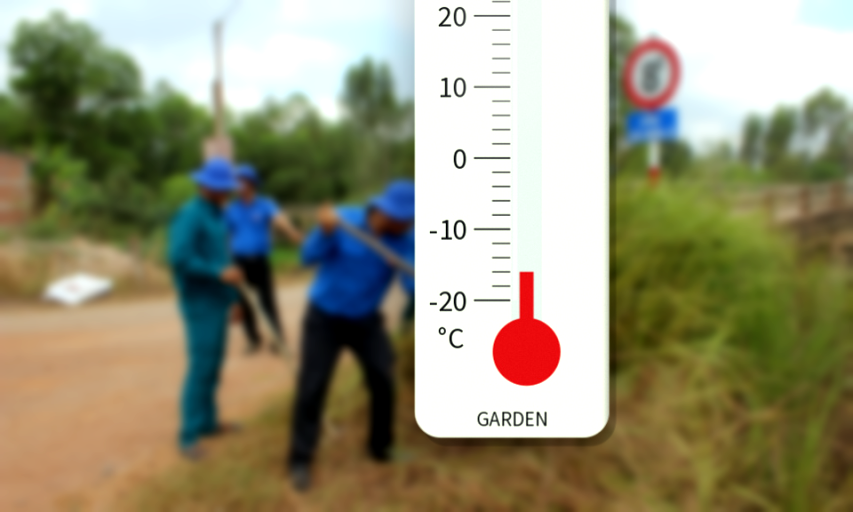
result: -16 °C
